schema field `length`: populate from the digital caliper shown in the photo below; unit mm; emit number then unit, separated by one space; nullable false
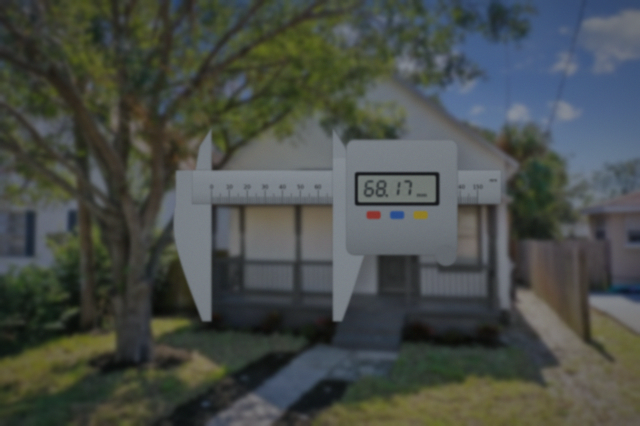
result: 68.17 mm
